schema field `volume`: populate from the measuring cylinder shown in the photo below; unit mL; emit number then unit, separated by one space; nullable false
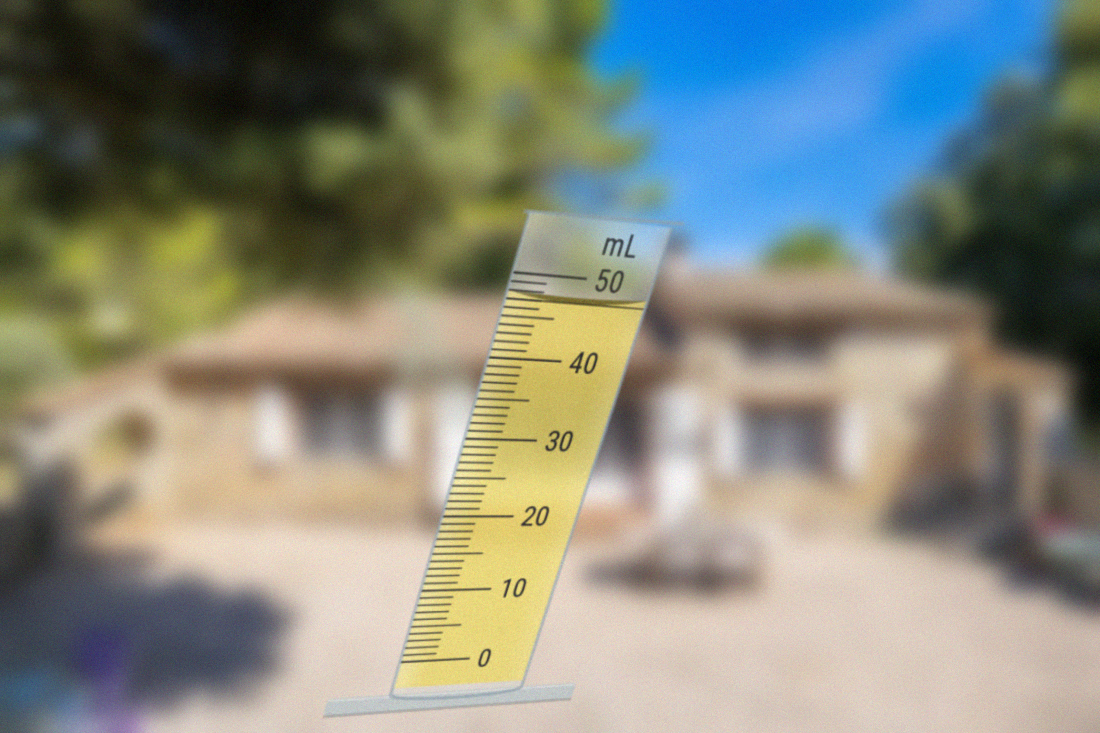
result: 47 mL
